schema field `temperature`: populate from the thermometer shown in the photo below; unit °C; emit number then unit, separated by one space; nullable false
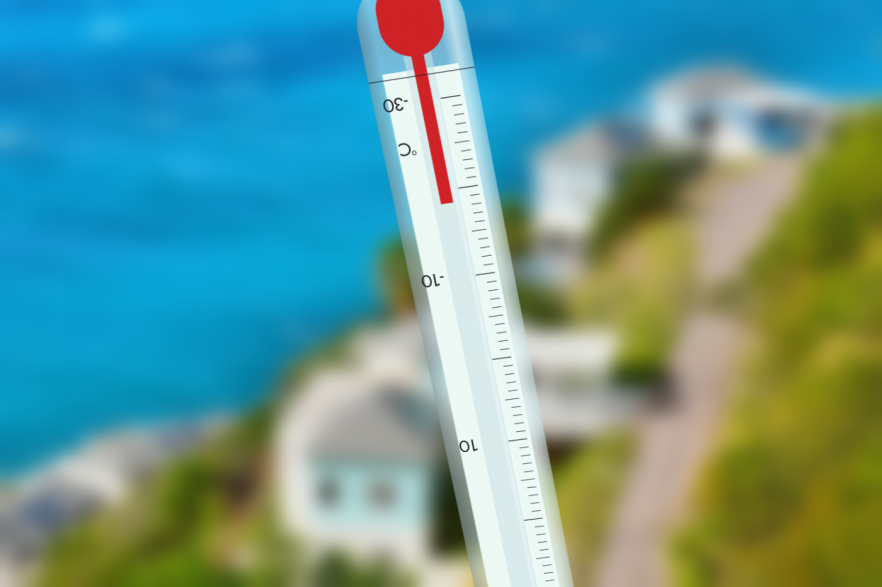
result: -18.5 °C
